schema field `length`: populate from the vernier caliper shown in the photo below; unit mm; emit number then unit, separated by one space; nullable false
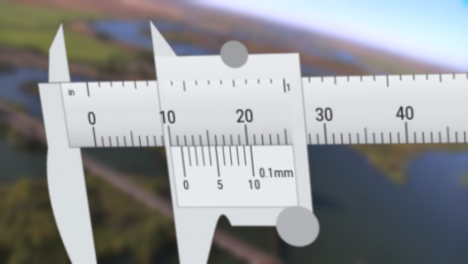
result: 11.4 mm
